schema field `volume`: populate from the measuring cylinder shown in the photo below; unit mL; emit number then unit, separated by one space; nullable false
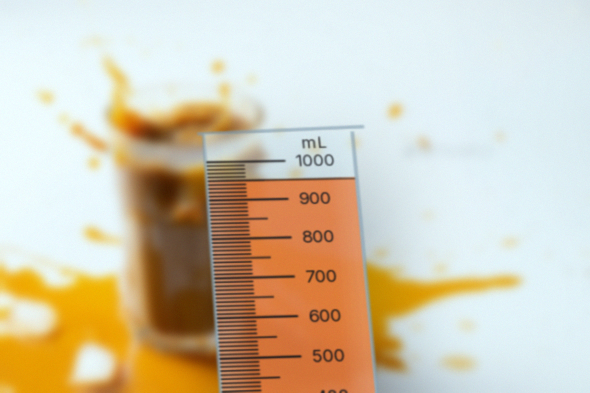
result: 950 mL
